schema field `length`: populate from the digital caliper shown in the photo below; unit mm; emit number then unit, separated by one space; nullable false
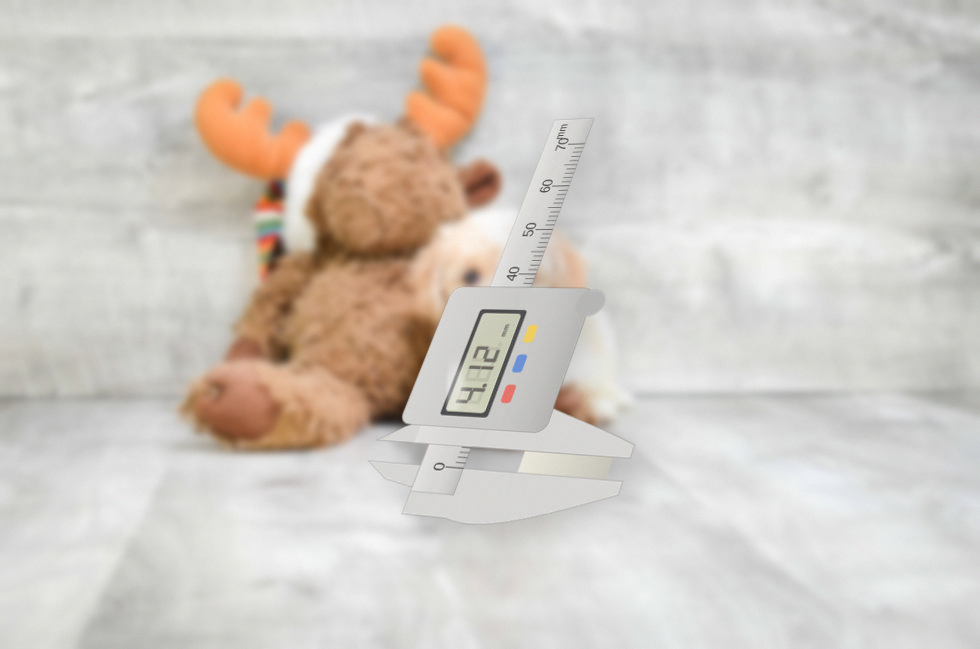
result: 4.12 mm
